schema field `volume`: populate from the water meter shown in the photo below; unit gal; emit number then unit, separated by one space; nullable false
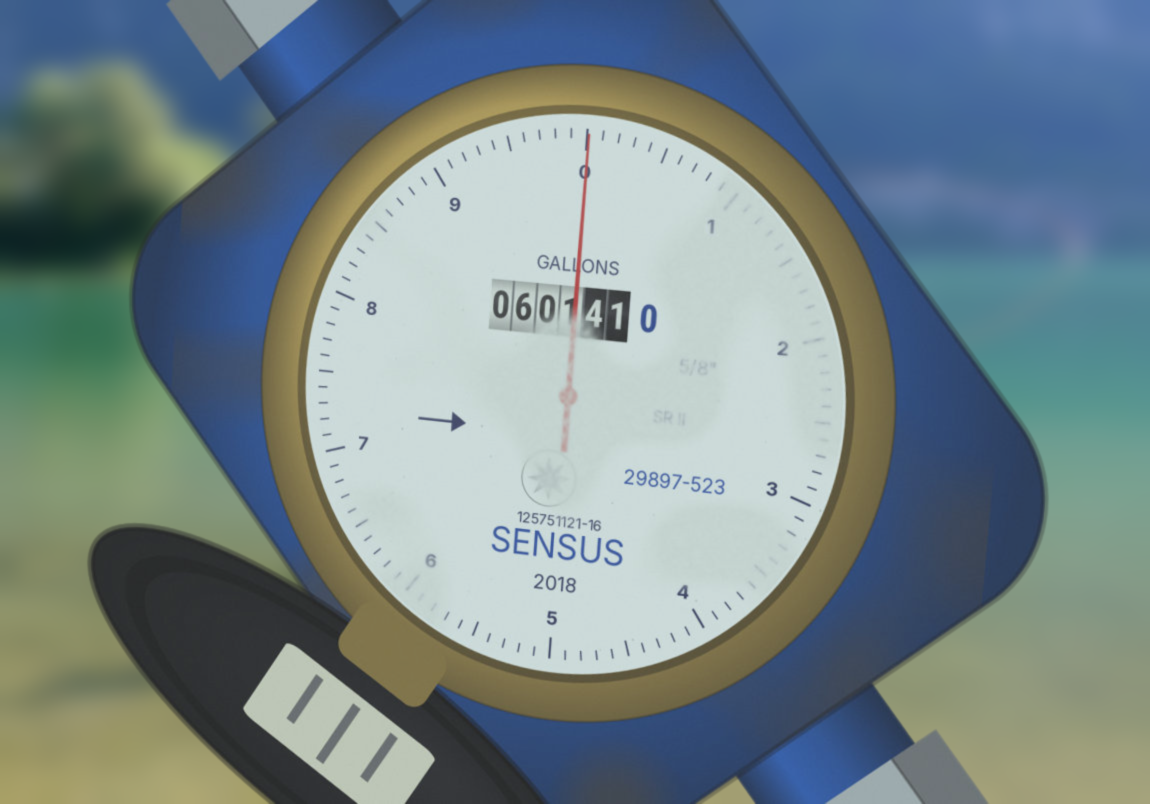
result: 601410.0 gal
